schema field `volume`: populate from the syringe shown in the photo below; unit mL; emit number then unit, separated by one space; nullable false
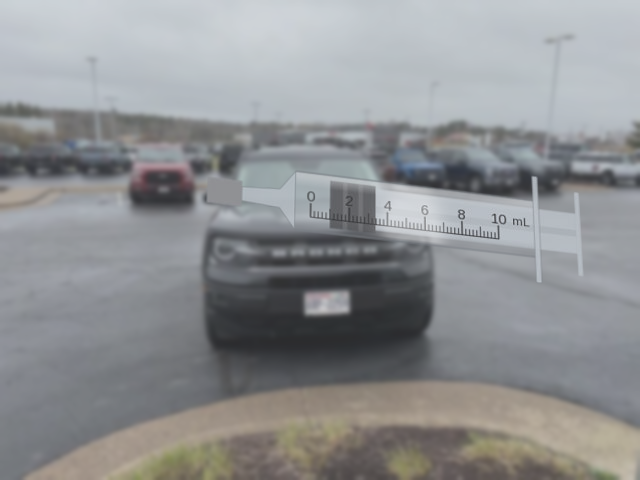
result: 1 mL
